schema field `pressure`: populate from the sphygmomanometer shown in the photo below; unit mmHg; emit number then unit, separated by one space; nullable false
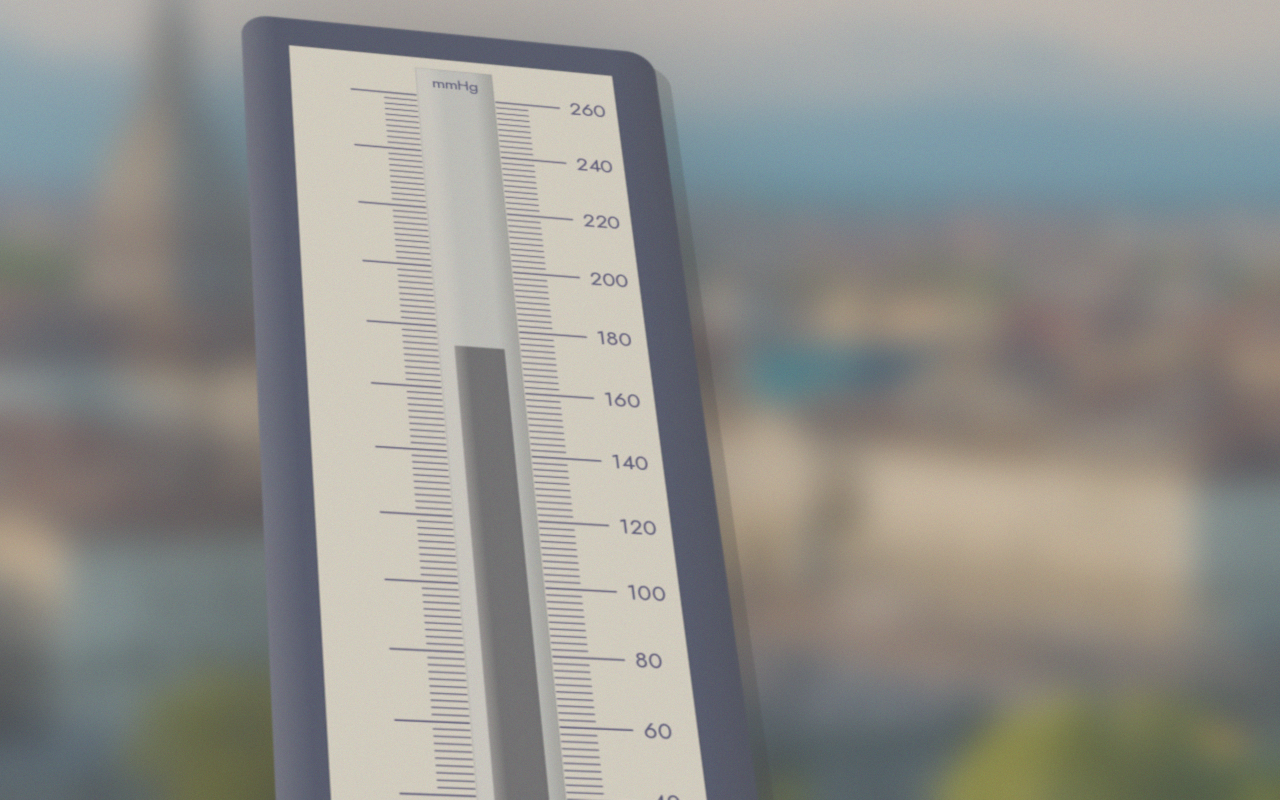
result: 174 mmHg
